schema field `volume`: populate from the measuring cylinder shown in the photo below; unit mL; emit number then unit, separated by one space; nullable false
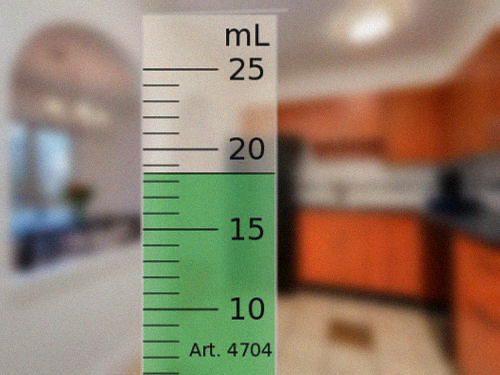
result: 18.5 mL
